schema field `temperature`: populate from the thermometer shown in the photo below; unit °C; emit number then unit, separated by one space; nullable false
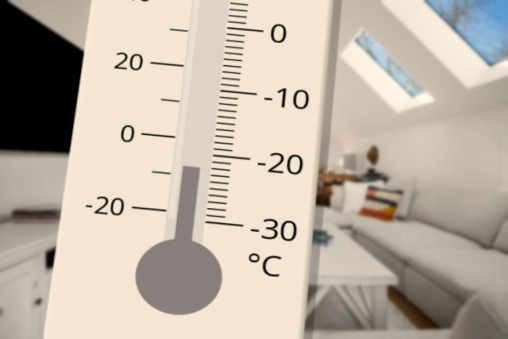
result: -22 °C
